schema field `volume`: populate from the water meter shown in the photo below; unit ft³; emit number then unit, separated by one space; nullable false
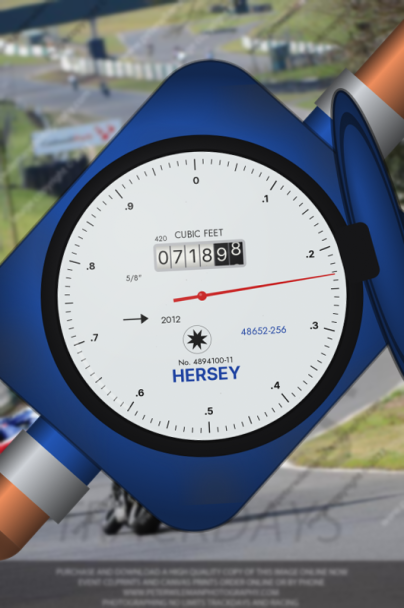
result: 71898.23 ft³
